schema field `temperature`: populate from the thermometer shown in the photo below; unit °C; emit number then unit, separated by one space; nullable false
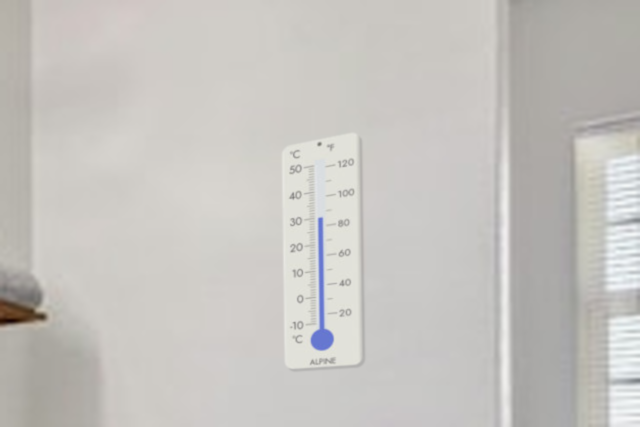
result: 30 °C
